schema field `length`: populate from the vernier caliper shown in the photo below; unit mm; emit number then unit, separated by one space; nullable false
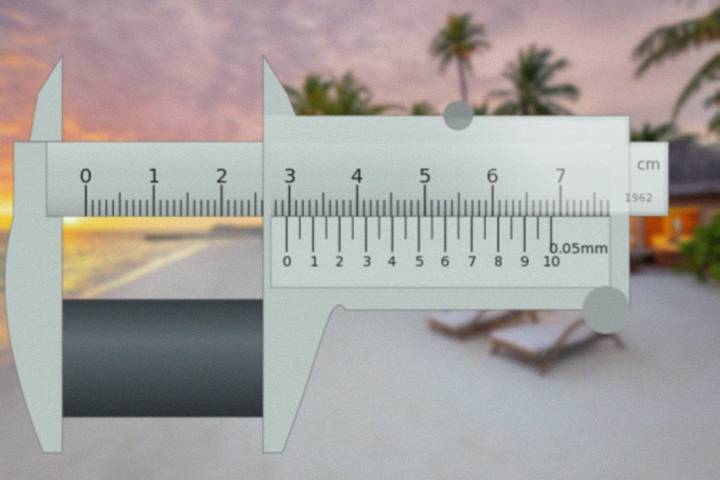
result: 29.6 mm
